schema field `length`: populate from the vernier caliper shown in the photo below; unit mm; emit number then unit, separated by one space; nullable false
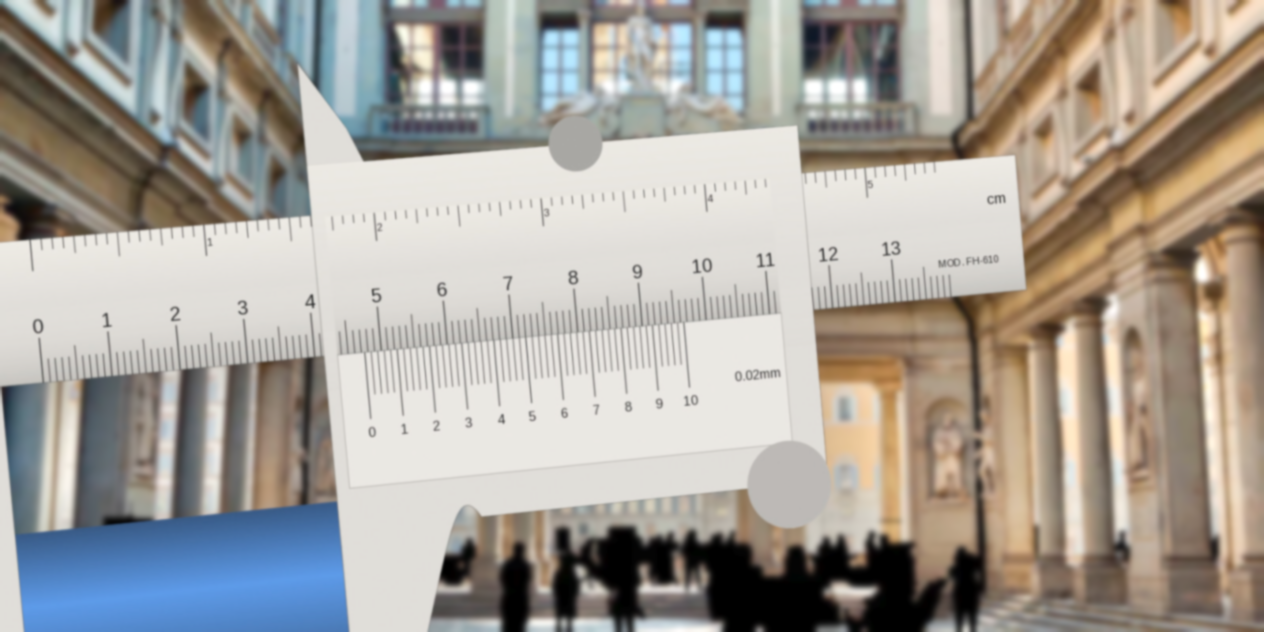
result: 47.5 mm
